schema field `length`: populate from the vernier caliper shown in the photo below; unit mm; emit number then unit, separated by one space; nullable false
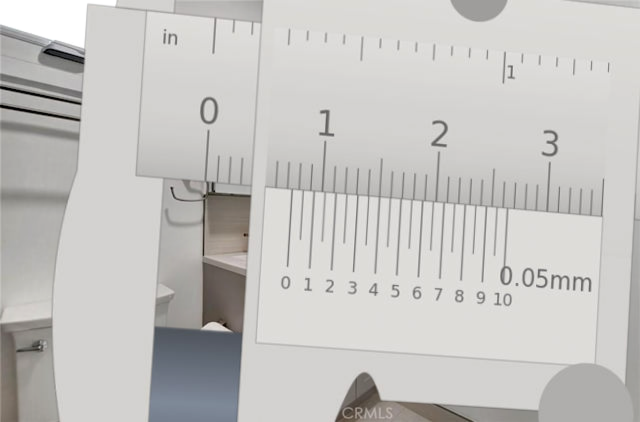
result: 7.4 mm
